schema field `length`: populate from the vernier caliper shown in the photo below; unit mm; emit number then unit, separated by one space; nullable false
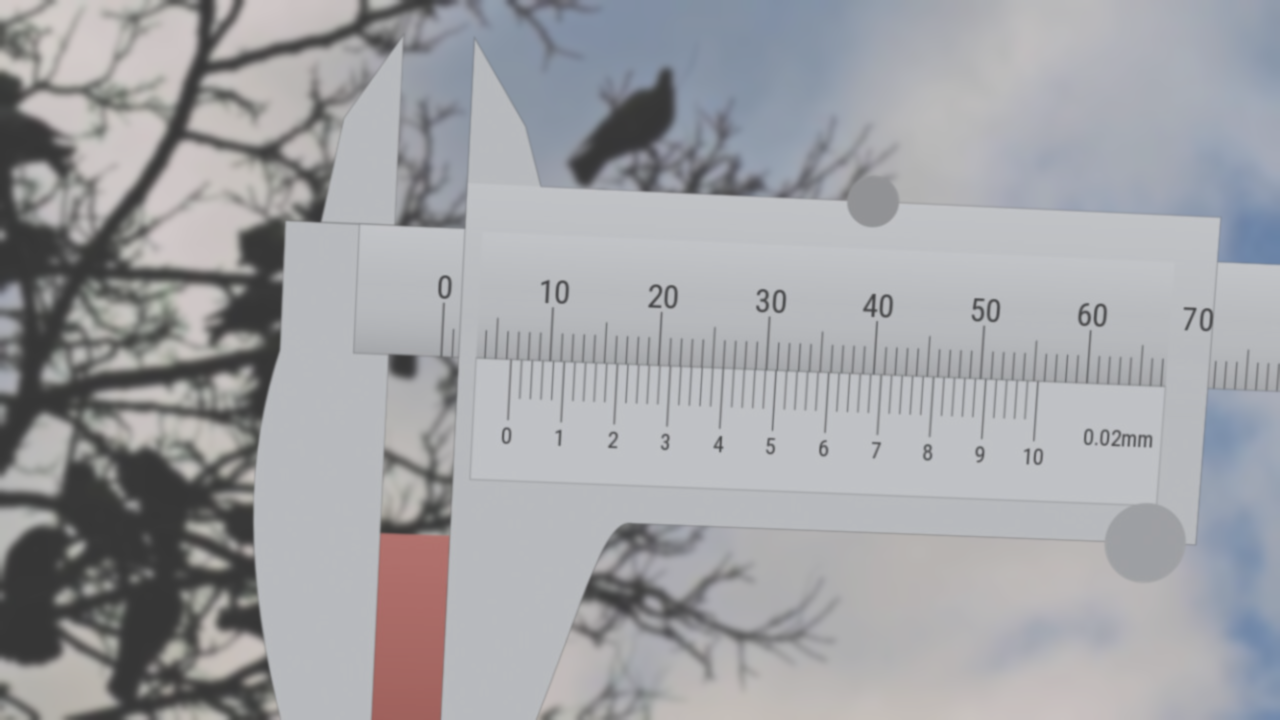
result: 6.4 mm
